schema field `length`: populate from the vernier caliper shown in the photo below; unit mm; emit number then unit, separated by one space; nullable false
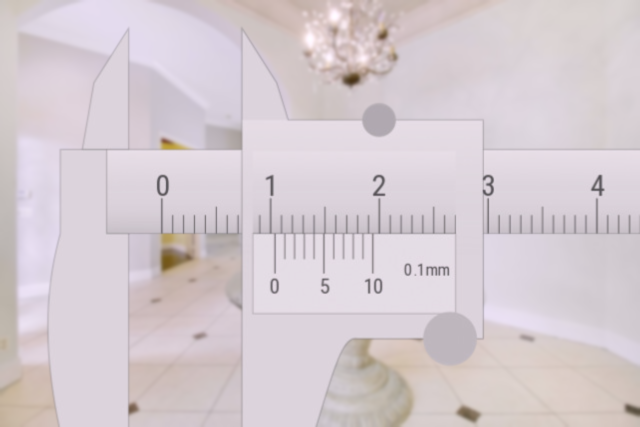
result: 10.4 mm
